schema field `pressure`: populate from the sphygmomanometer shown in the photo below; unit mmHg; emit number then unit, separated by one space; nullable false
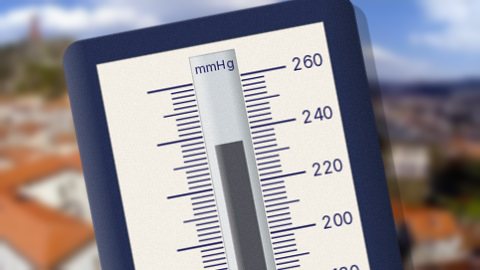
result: 236 mmHg
